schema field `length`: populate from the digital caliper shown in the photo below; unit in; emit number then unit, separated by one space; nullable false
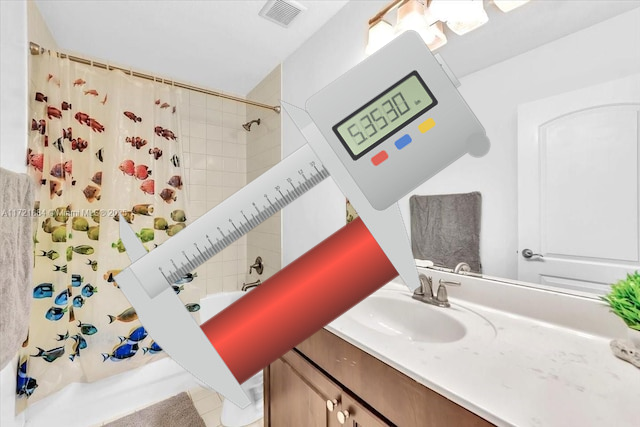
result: 5.3530 in
